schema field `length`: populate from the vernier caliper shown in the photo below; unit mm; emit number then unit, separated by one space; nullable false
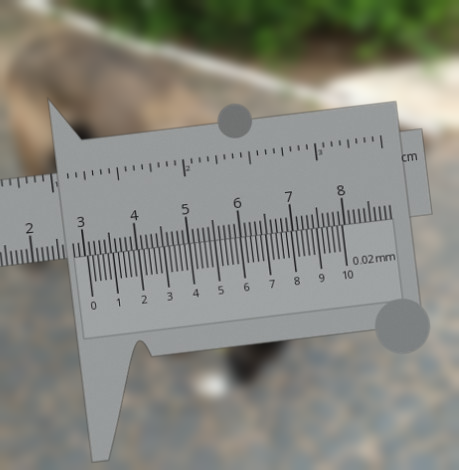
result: 30.5 mm
